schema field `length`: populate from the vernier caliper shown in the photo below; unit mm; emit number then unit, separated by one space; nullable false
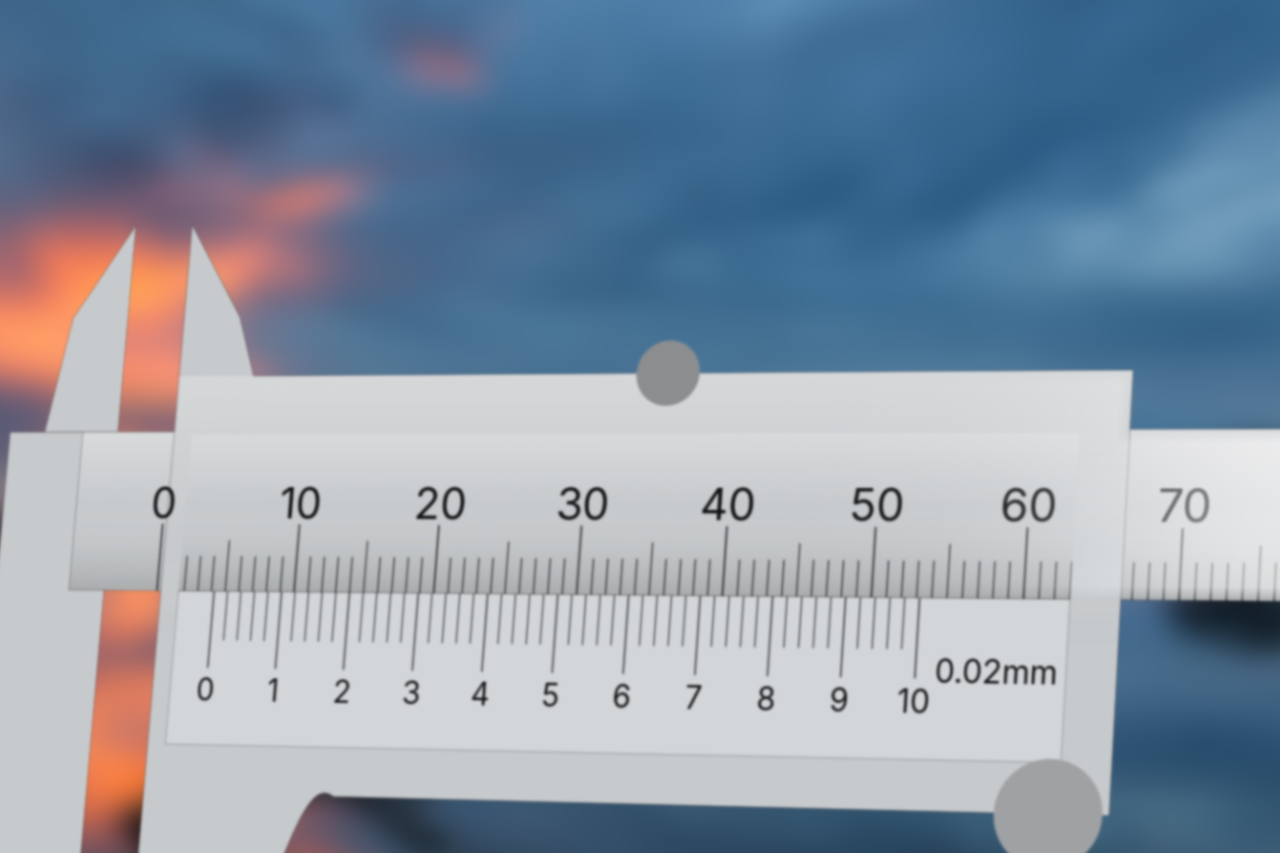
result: 4.2 mm
